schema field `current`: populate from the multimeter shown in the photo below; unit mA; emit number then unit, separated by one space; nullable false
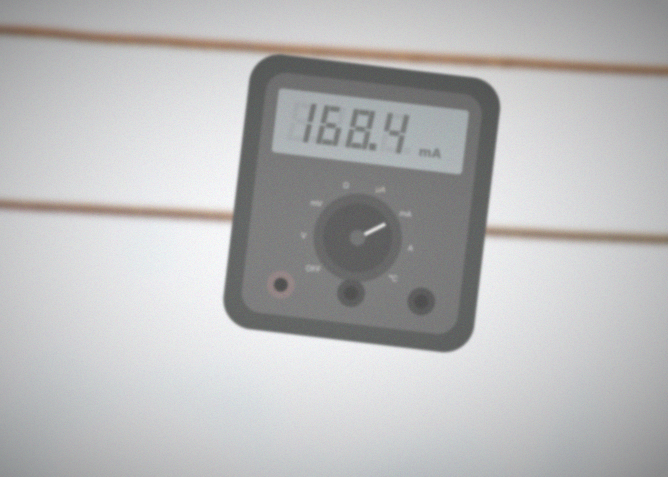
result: 168.4 mA
